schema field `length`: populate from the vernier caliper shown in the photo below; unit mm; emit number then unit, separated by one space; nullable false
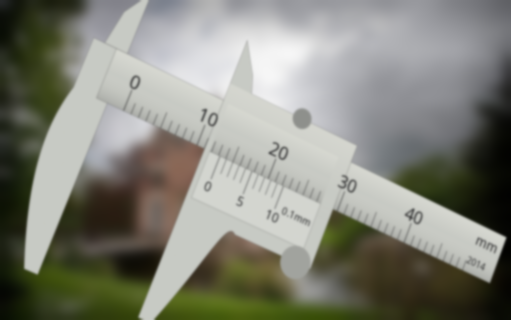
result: 13.2 mm
